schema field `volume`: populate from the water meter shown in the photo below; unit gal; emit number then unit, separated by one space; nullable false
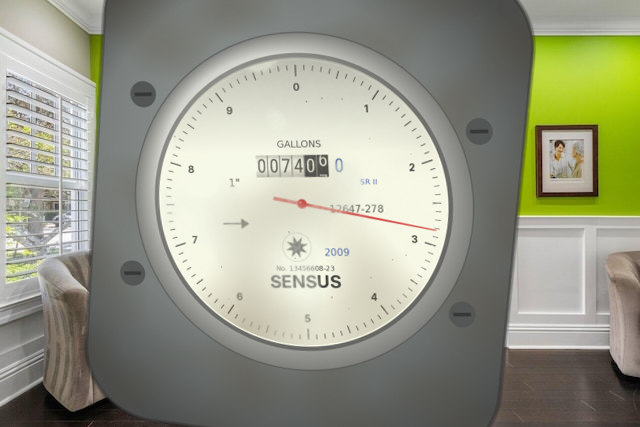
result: 74062.8 gal
